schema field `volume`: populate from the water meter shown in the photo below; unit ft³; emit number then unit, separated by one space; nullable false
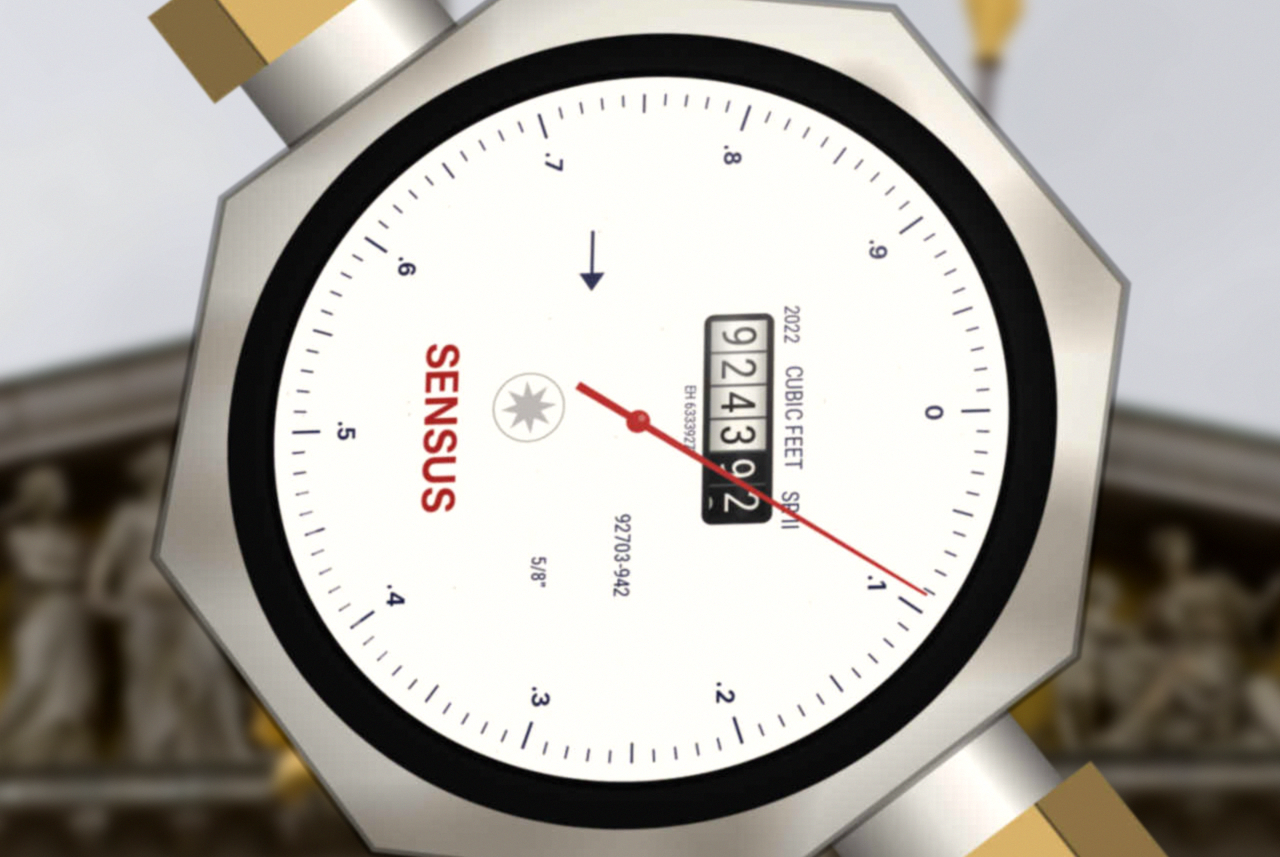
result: 924392.09 ft³
